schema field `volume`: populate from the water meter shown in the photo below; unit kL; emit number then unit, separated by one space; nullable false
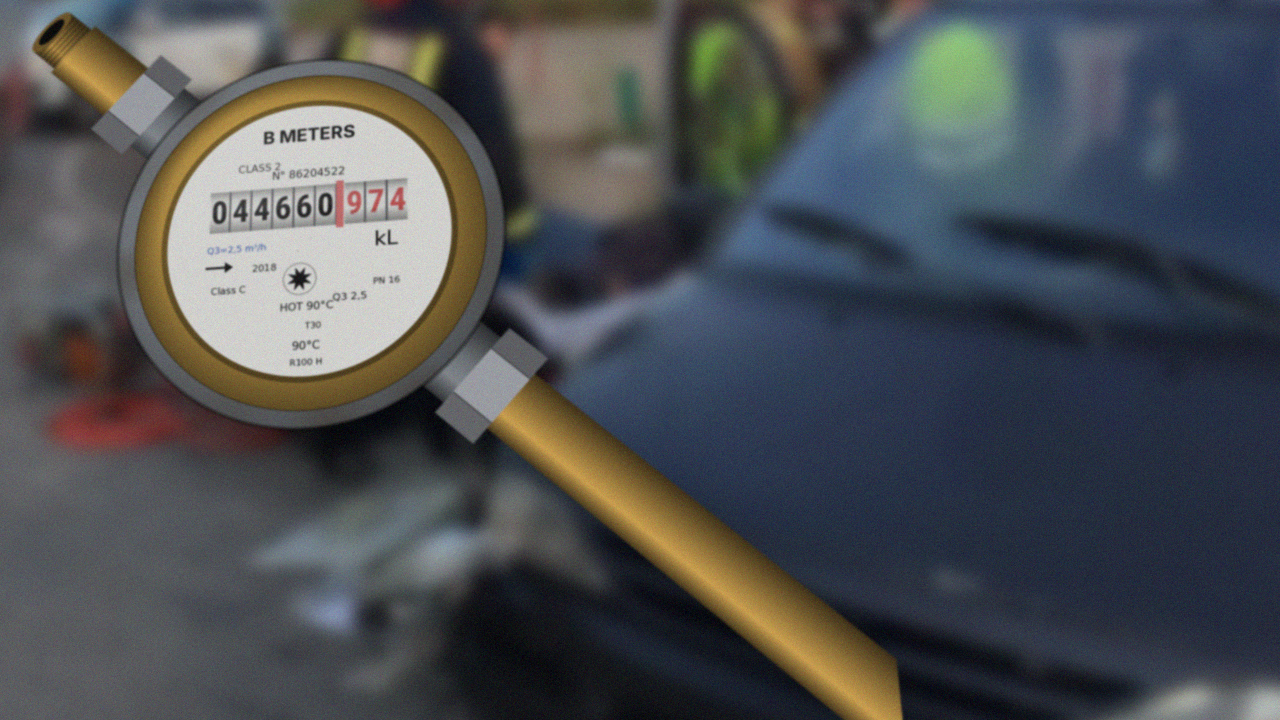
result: 44660.974 kL
